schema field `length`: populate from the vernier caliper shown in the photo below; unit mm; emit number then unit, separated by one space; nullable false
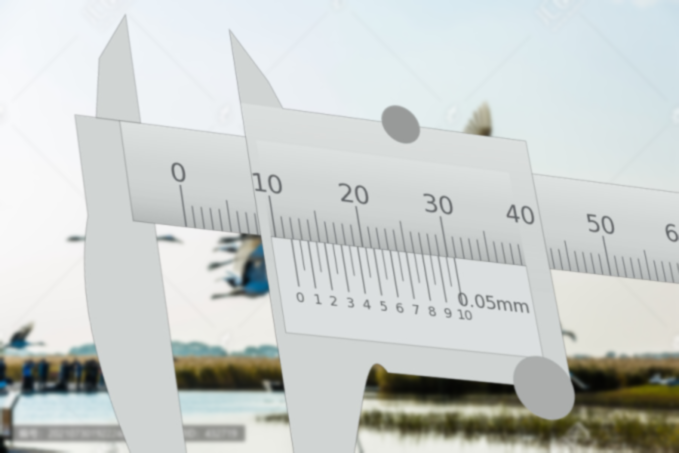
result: 11.8 mm
